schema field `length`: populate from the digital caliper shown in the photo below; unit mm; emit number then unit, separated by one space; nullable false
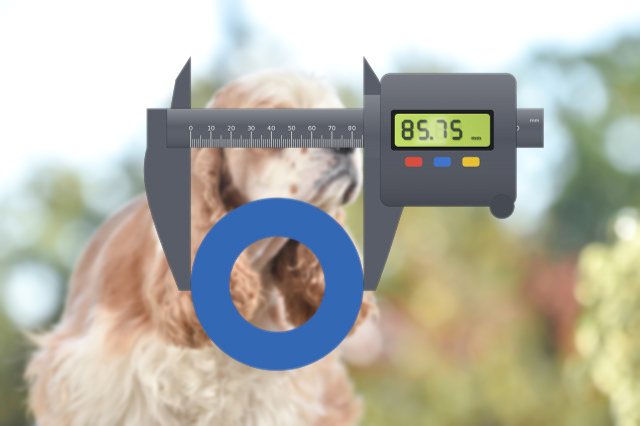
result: 85.75 mm
